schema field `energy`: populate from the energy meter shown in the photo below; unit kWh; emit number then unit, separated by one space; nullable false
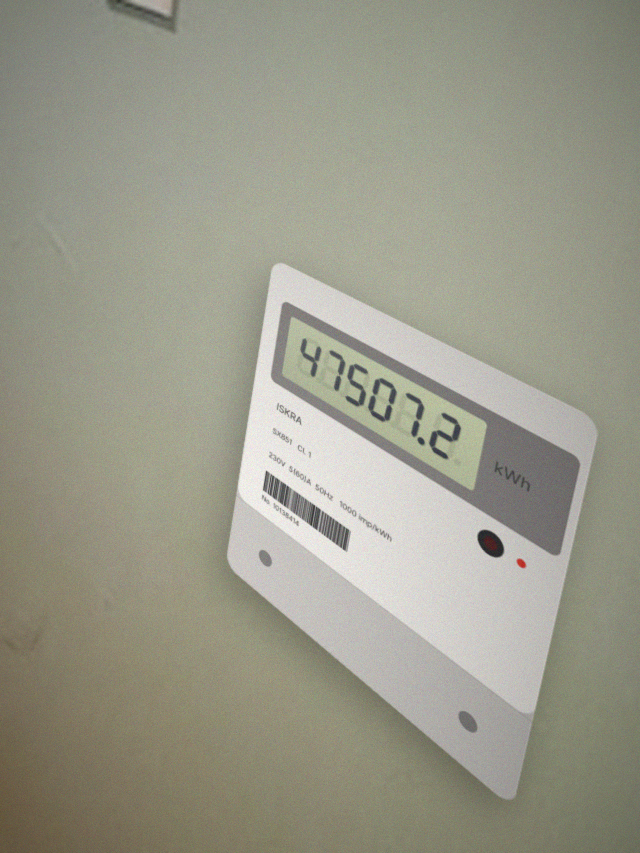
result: 47507.2 kWh
